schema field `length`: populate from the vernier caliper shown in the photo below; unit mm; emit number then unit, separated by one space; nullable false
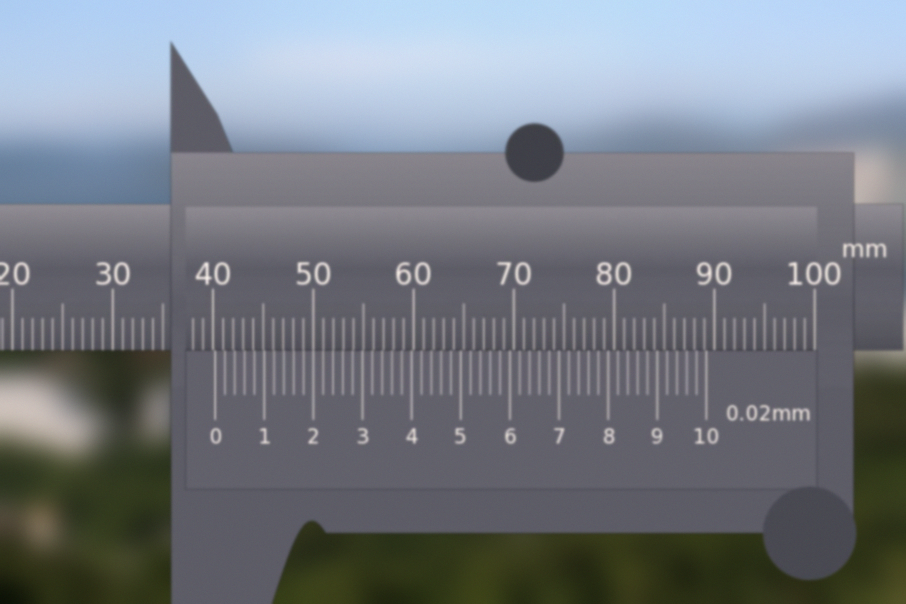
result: 40.2 mm
